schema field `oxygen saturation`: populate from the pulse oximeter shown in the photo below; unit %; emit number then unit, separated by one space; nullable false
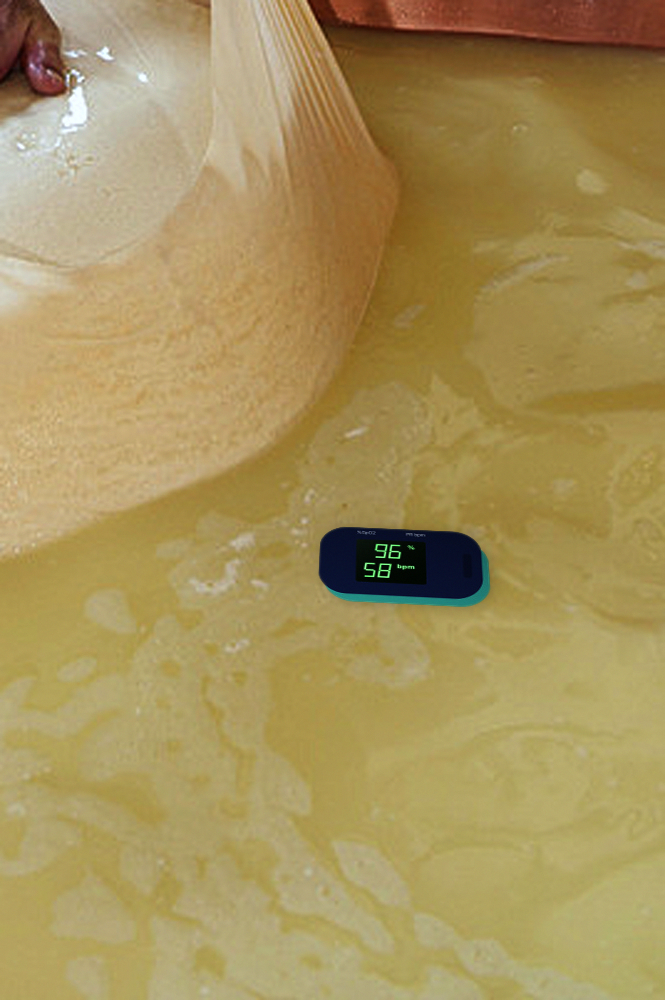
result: 96 %
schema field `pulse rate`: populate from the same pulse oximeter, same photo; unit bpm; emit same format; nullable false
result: 58 bpm
